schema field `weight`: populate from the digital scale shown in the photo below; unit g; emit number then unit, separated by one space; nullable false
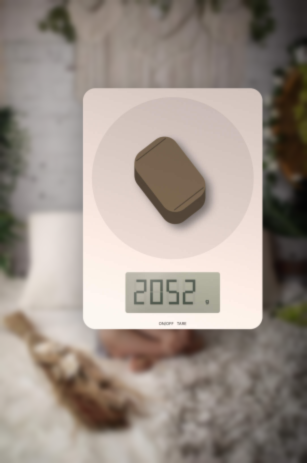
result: 2052 g
